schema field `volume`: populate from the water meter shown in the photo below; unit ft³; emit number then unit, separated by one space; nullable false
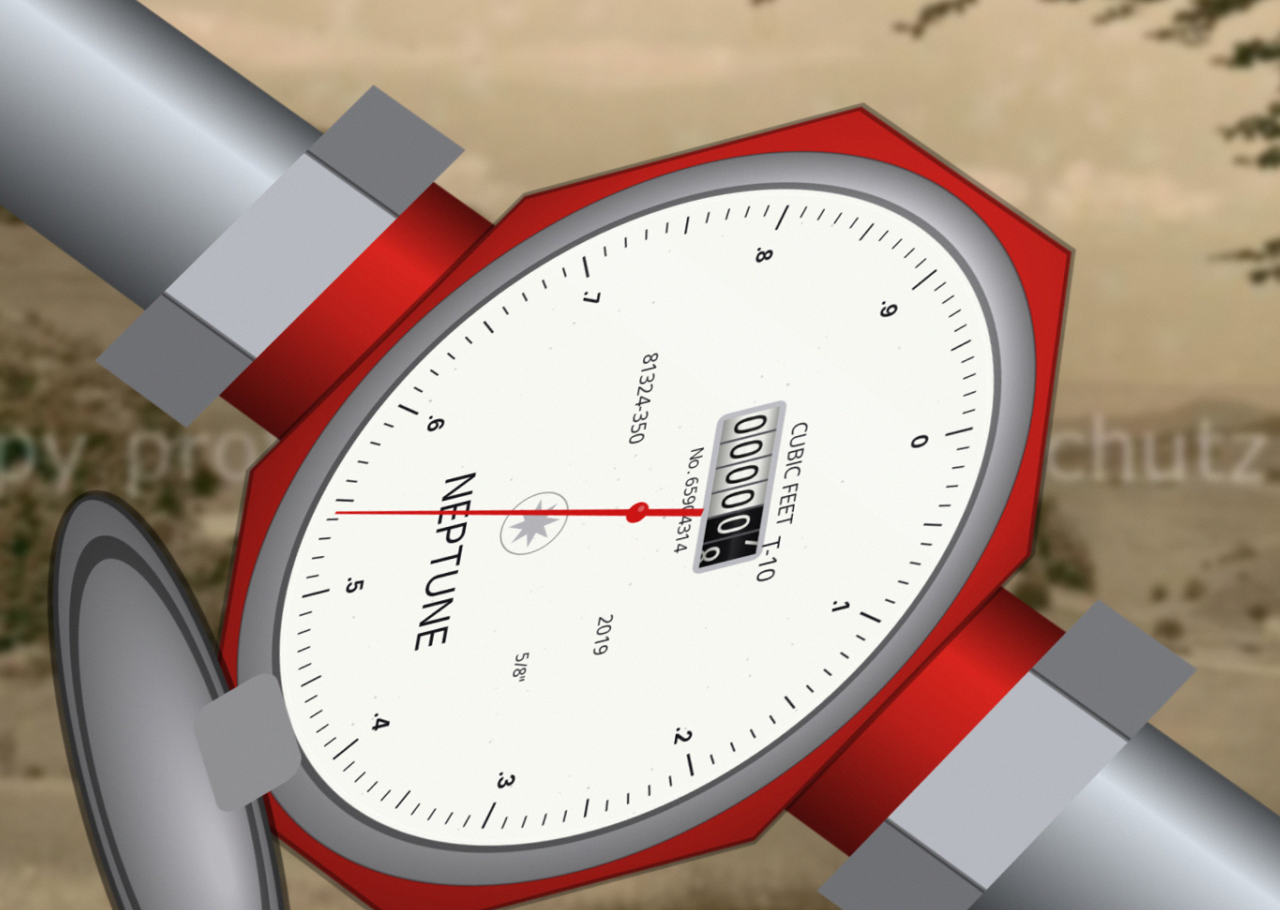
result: 7.54 ft³
